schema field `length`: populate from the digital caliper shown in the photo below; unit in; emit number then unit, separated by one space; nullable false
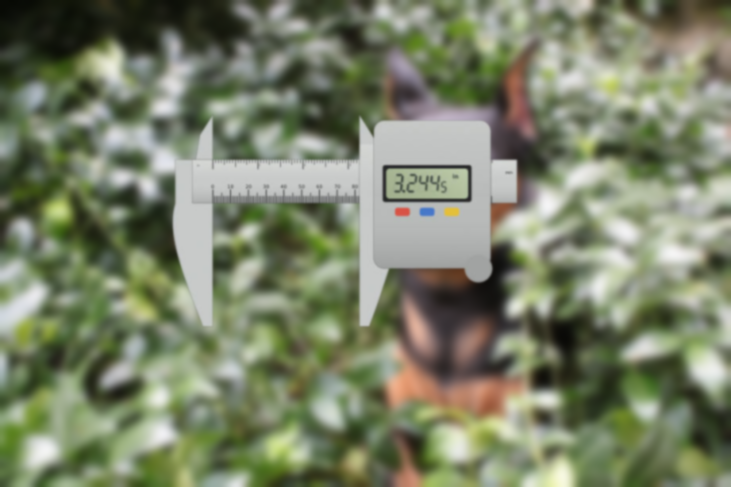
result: 3.2445 in
